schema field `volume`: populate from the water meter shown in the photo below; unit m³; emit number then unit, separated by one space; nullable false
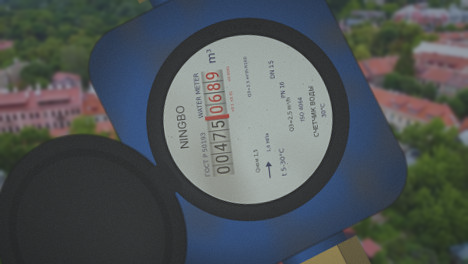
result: 475.0689 m³
